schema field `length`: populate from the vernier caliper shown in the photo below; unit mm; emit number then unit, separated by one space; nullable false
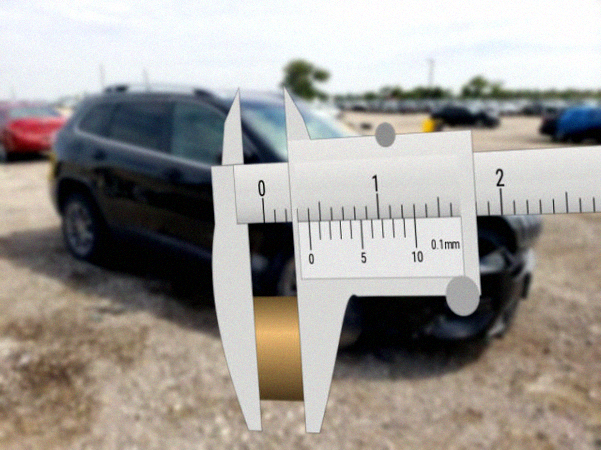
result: 4.0 mm
